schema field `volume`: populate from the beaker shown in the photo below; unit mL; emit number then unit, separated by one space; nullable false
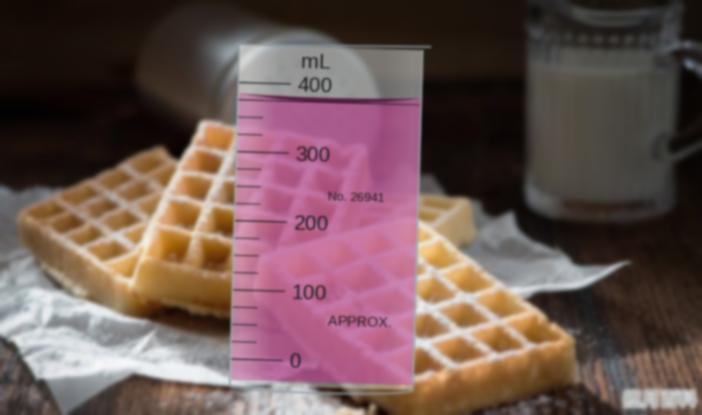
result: 375 mL
